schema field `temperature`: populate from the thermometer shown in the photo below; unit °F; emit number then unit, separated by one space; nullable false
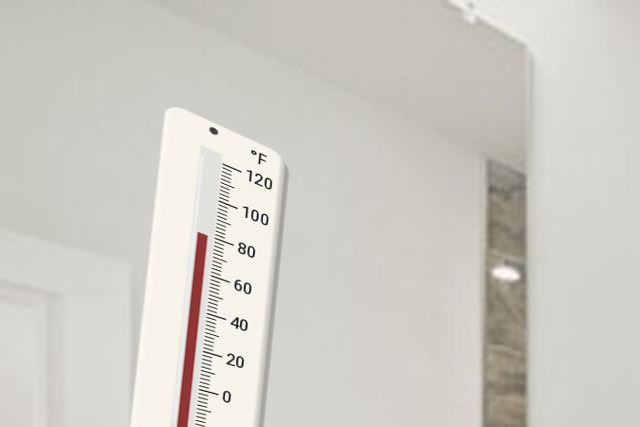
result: 80 °F
